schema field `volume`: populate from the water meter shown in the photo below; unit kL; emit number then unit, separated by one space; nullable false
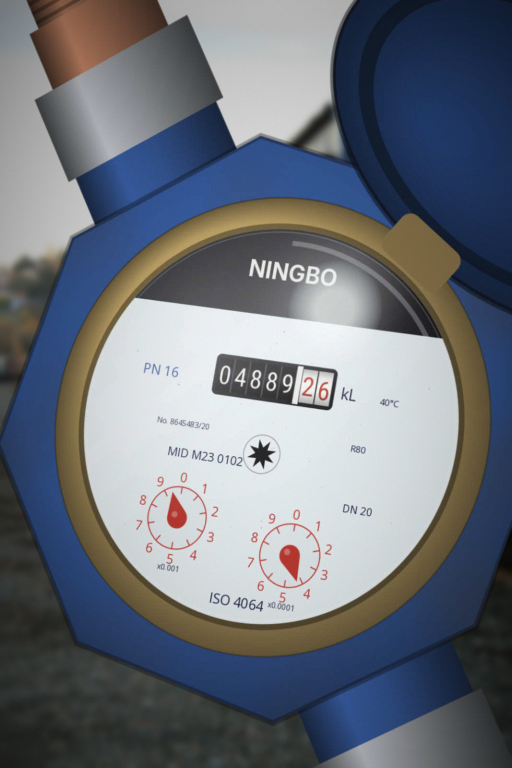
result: 4889.2594 kL
